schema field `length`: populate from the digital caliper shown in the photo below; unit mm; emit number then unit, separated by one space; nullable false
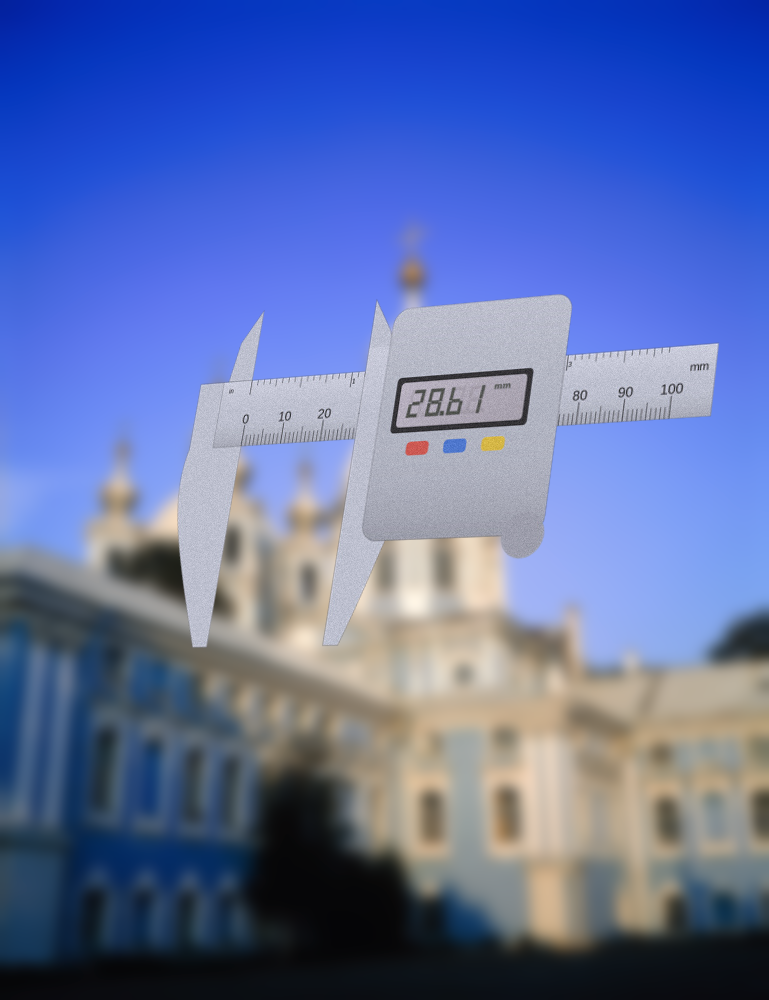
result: 28.61 mm
